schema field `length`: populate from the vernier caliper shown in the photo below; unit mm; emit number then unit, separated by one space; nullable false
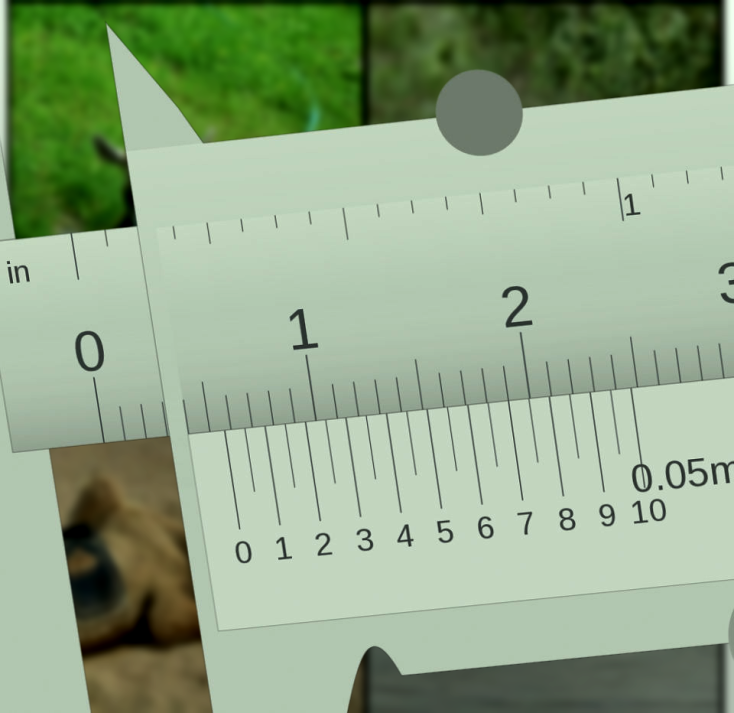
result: 5.70 mm
